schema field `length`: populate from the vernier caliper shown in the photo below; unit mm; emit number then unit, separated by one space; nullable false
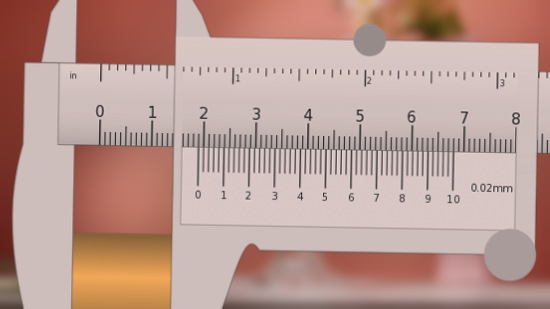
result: 19.0 mm
